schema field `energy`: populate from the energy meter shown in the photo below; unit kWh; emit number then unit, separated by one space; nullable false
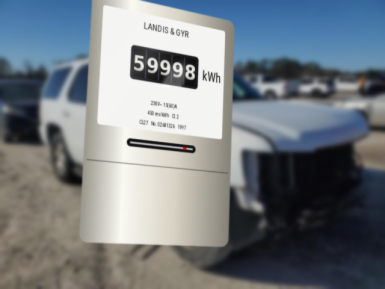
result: 59998 kWh
